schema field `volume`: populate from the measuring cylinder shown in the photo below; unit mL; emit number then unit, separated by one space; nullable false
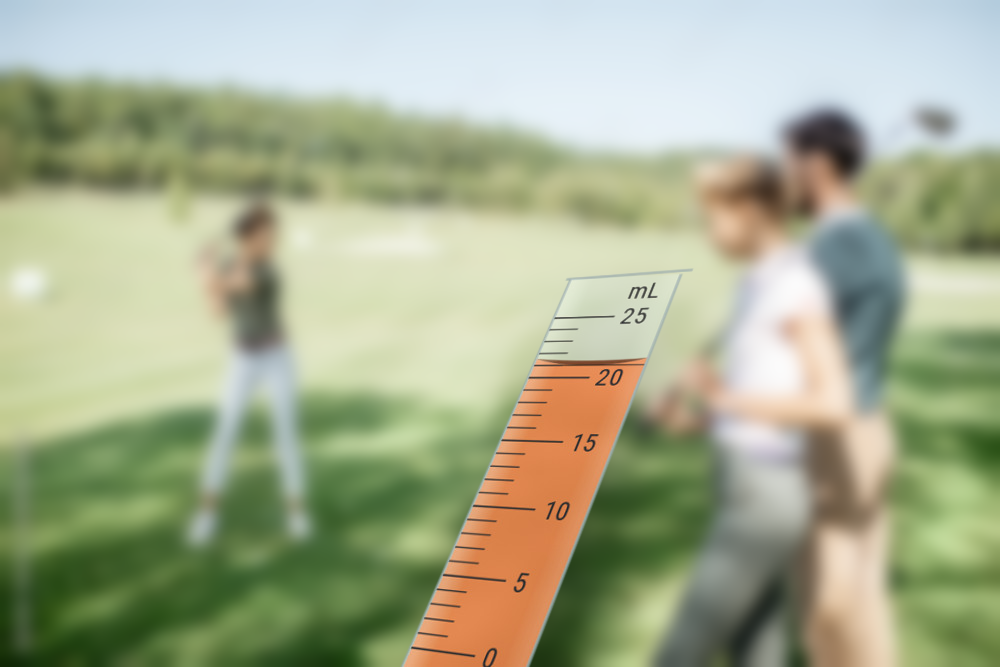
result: 21 mL
